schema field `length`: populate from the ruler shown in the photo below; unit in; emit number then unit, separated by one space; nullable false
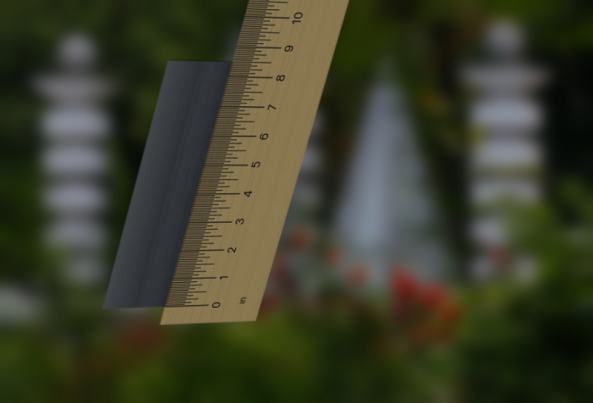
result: 8.5 in
